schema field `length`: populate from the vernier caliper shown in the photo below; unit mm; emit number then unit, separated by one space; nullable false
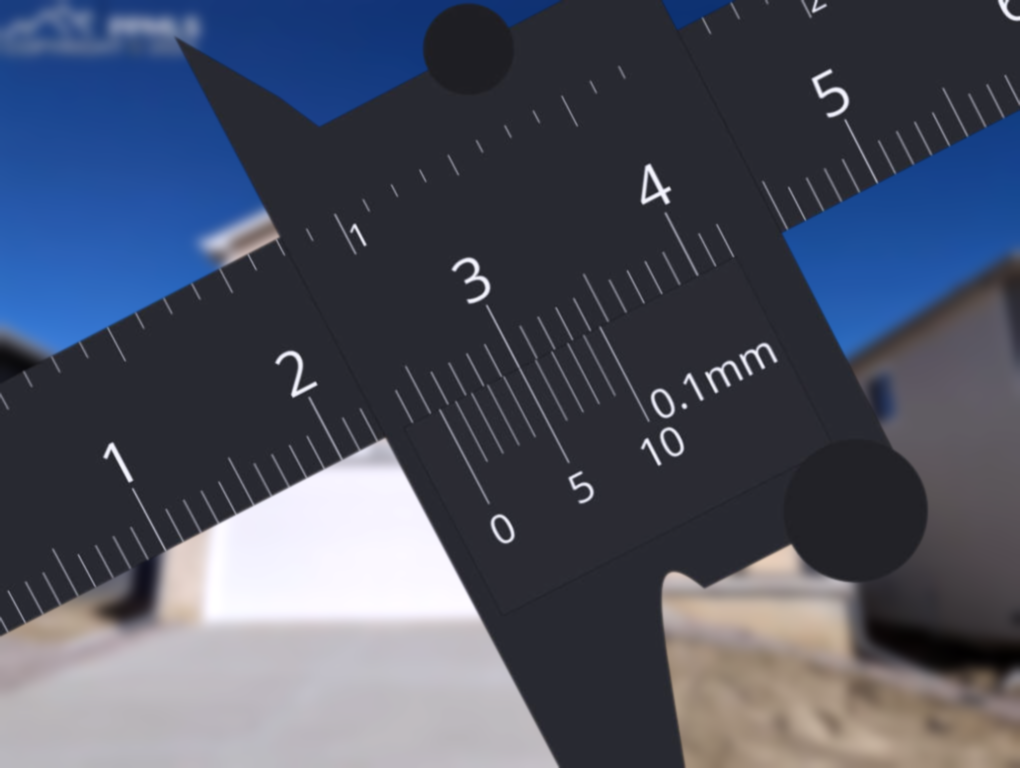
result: 25.5 mm
